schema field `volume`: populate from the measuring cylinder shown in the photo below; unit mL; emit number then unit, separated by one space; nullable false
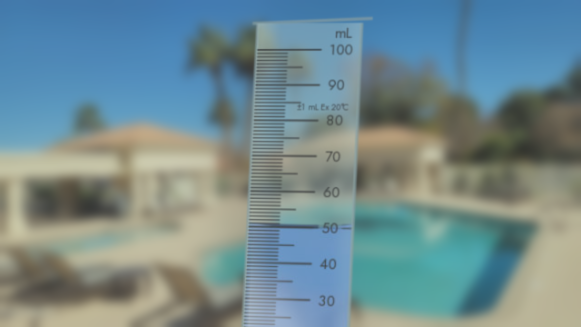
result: 50 mL
